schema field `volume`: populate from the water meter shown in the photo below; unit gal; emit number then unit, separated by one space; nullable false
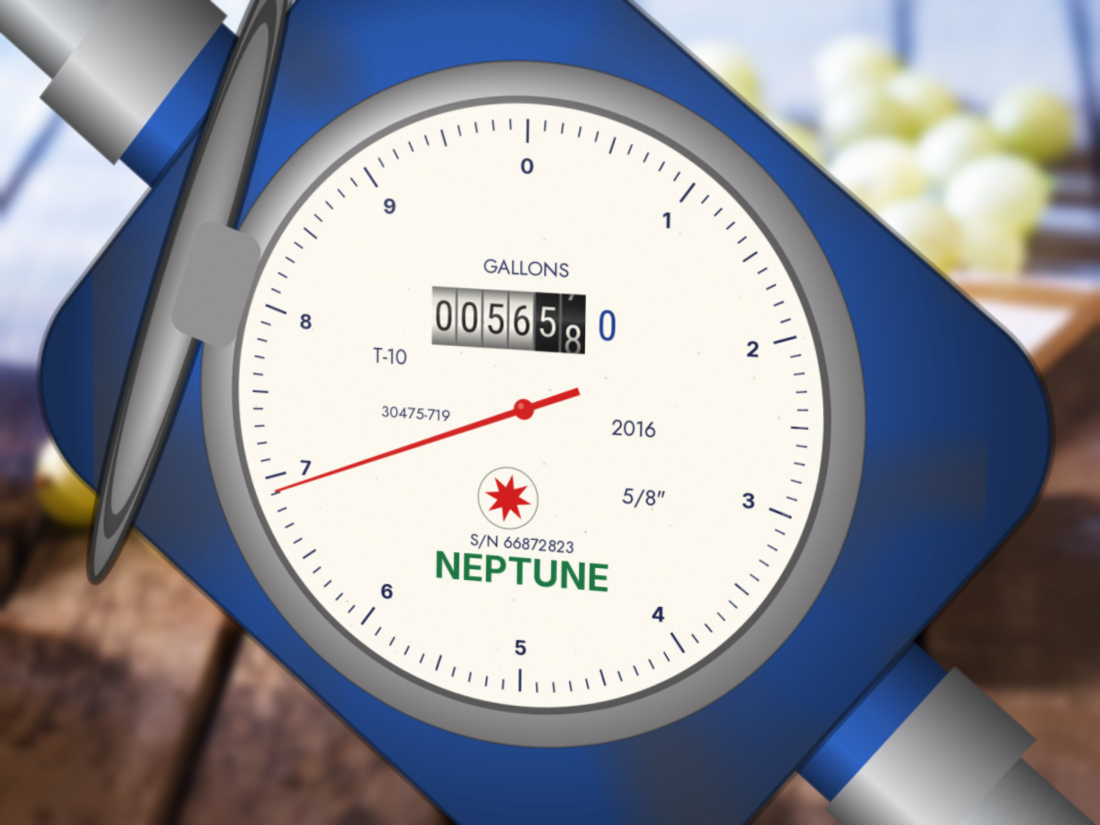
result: 56576.9 gal
